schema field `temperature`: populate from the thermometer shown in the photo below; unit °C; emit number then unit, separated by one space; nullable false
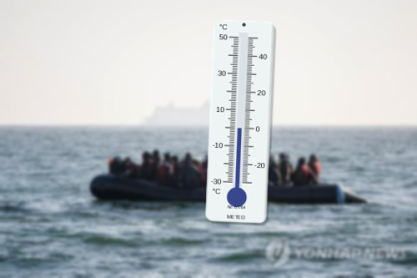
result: 0 °C
